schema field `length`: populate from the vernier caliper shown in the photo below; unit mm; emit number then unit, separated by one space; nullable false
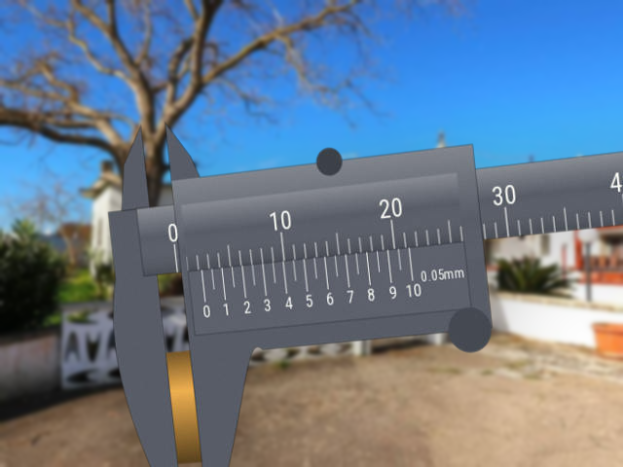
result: 2.3 mm
